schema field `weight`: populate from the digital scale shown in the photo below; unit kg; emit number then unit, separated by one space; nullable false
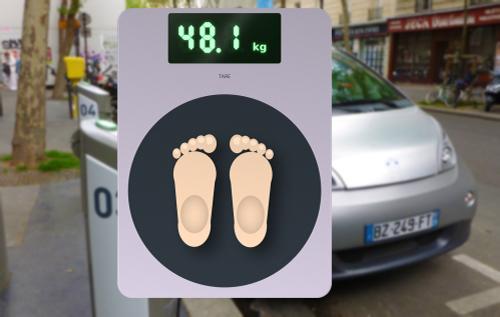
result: 48.1 kg
